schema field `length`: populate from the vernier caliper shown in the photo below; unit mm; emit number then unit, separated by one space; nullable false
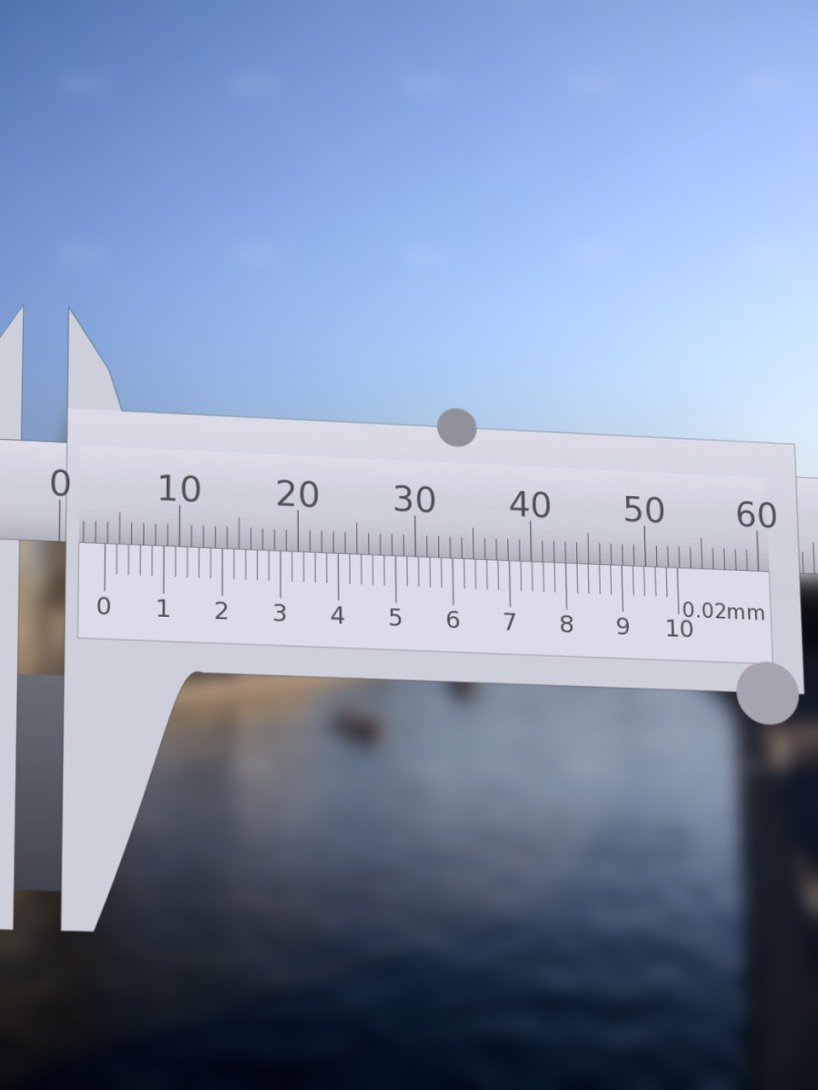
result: 3.8 mm
